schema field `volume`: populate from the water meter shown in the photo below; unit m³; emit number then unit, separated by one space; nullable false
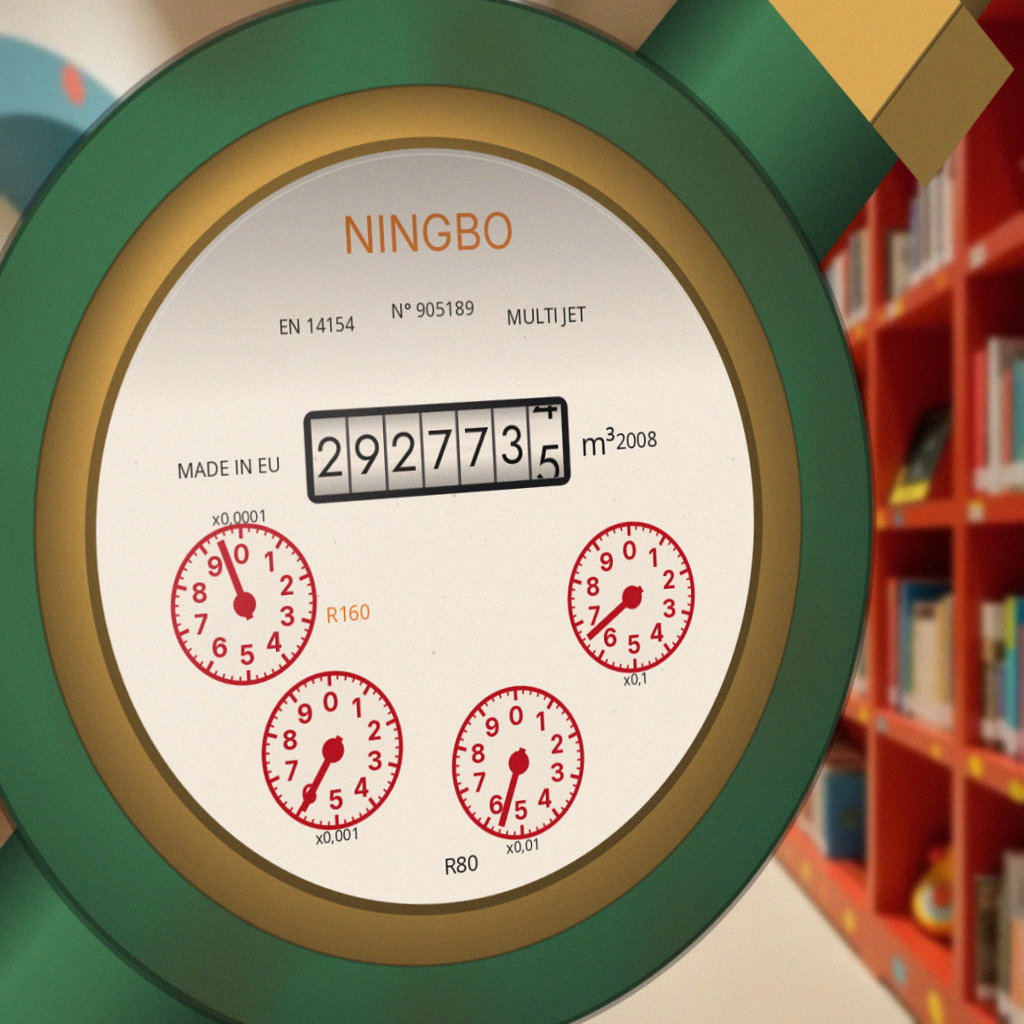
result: 2927734.6559 m³
